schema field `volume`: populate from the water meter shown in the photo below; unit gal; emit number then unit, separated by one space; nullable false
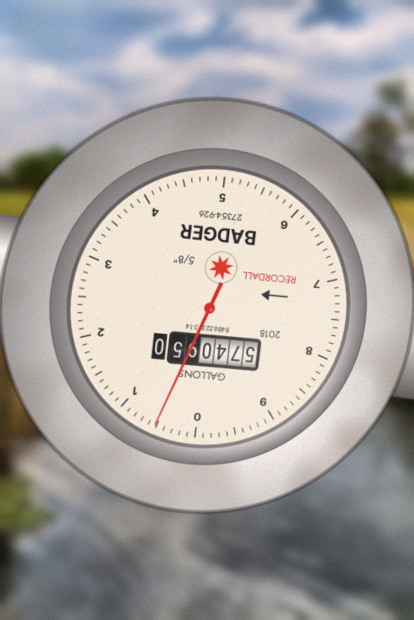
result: 5740950.5 gal
